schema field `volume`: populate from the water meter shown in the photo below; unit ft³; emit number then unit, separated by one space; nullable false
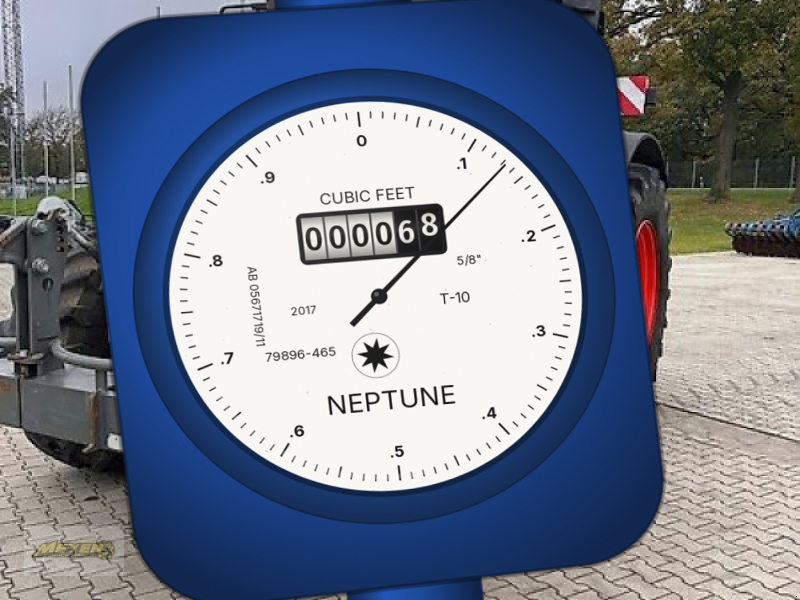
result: 68.13 ft³
